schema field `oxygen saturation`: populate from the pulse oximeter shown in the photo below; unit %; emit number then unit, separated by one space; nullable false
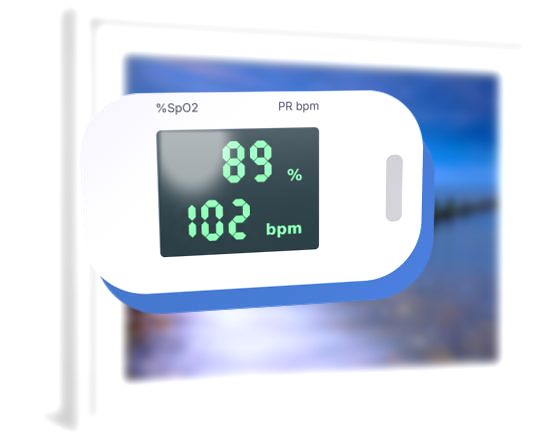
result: 89 %
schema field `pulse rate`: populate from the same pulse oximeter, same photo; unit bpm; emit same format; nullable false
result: 102 bpm
